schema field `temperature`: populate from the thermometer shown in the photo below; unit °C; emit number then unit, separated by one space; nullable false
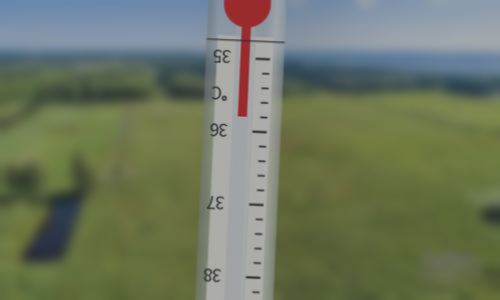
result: 35.8 °C
